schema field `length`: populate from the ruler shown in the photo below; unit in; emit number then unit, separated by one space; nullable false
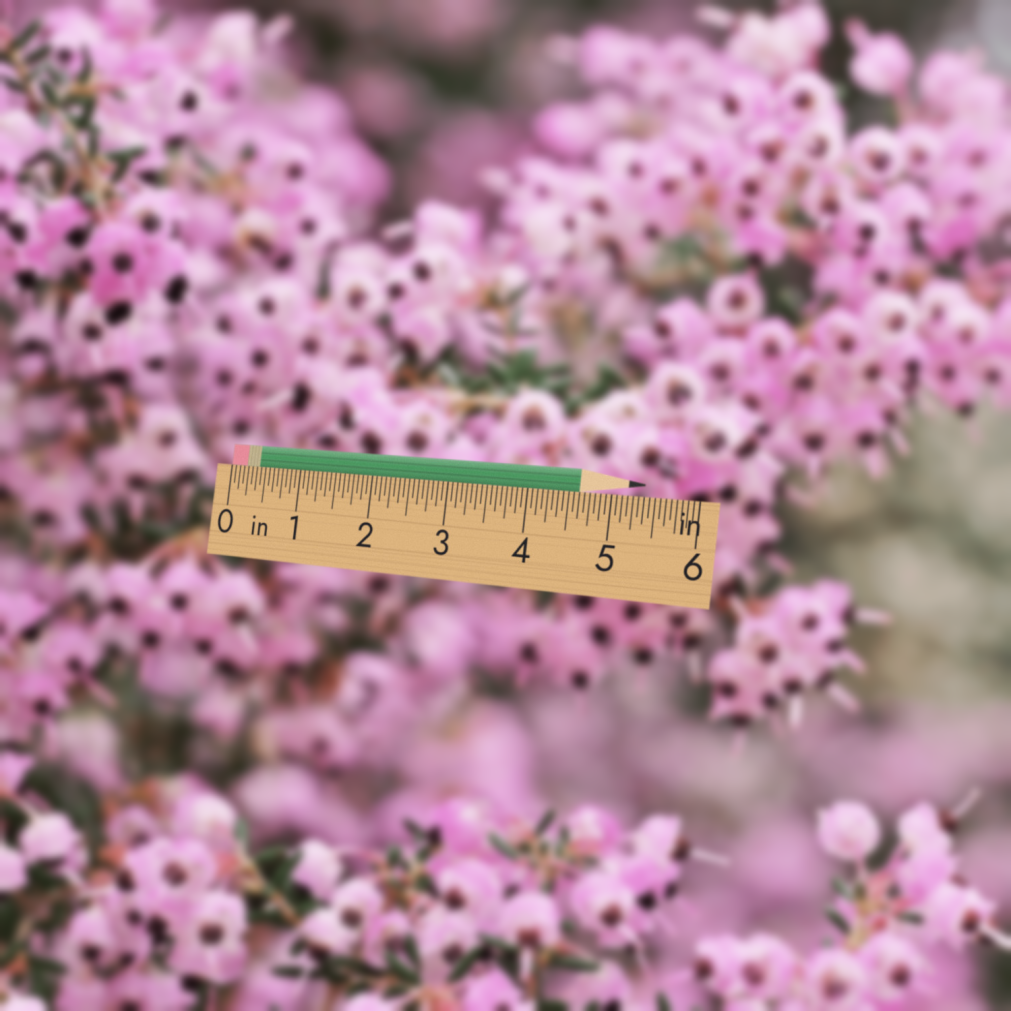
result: 5.375 in
